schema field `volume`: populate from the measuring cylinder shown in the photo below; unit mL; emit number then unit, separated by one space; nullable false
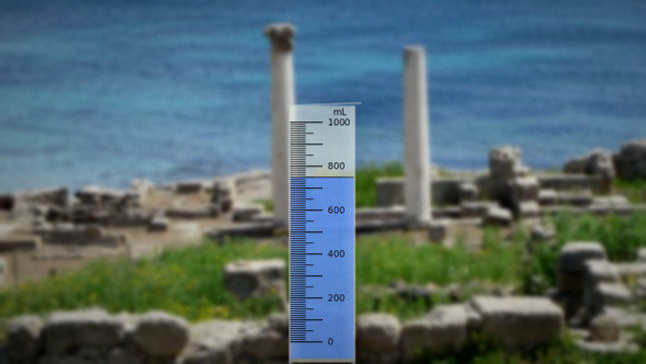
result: 750 mL
